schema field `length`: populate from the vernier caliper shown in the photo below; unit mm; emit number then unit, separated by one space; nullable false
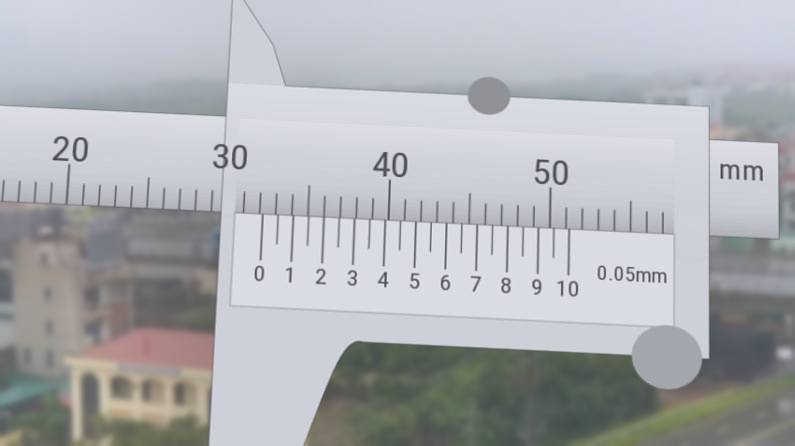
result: 32.2 mm
